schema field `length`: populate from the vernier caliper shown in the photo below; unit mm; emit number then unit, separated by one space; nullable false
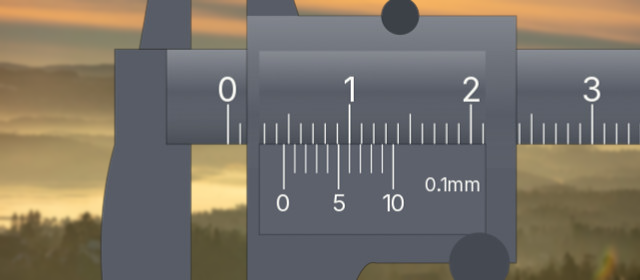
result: 4.6 mm
